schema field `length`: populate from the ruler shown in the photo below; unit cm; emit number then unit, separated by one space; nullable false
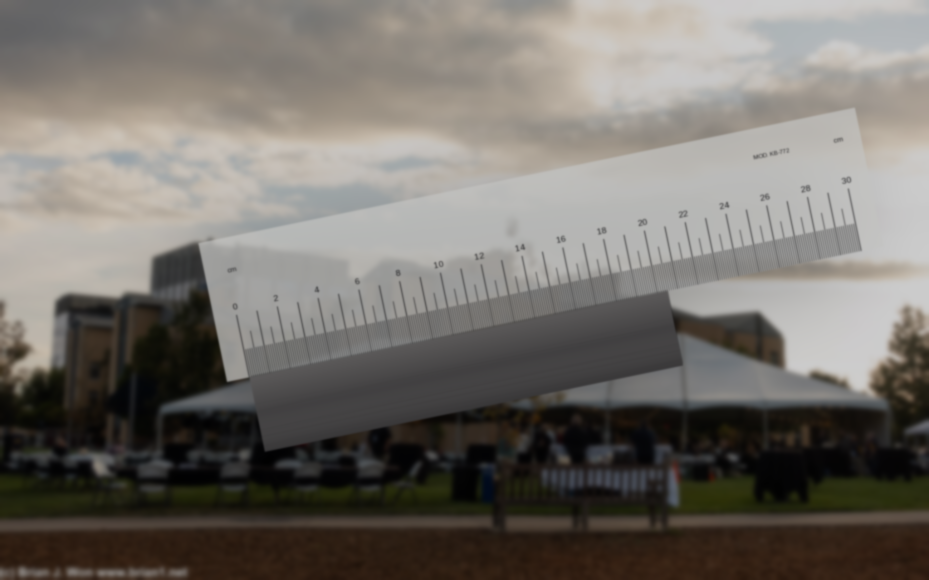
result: 20.5 cm
